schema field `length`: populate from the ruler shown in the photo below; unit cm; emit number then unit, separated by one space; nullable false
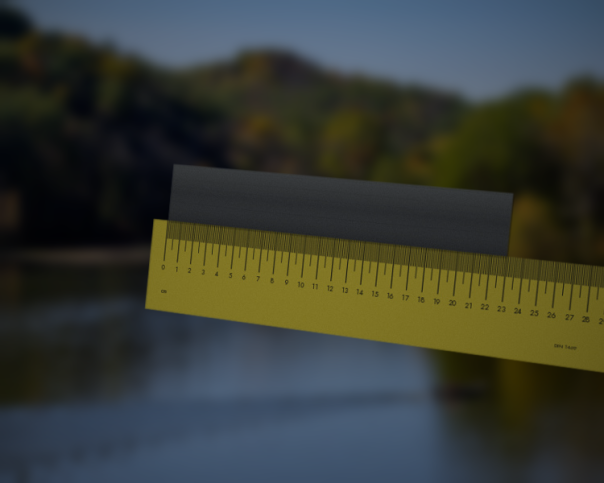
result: 23 cm
